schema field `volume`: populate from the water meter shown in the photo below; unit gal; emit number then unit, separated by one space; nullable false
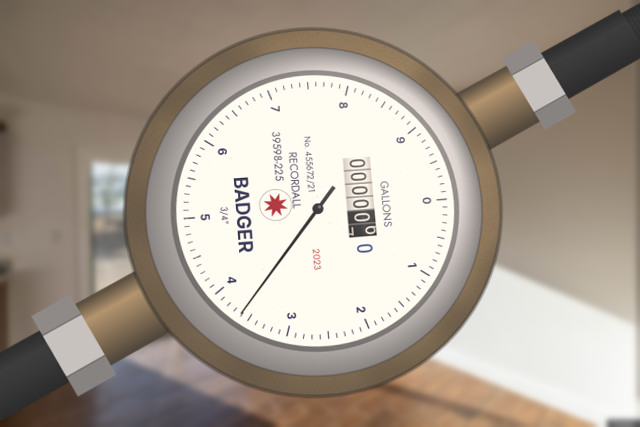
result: 63.6 gal
